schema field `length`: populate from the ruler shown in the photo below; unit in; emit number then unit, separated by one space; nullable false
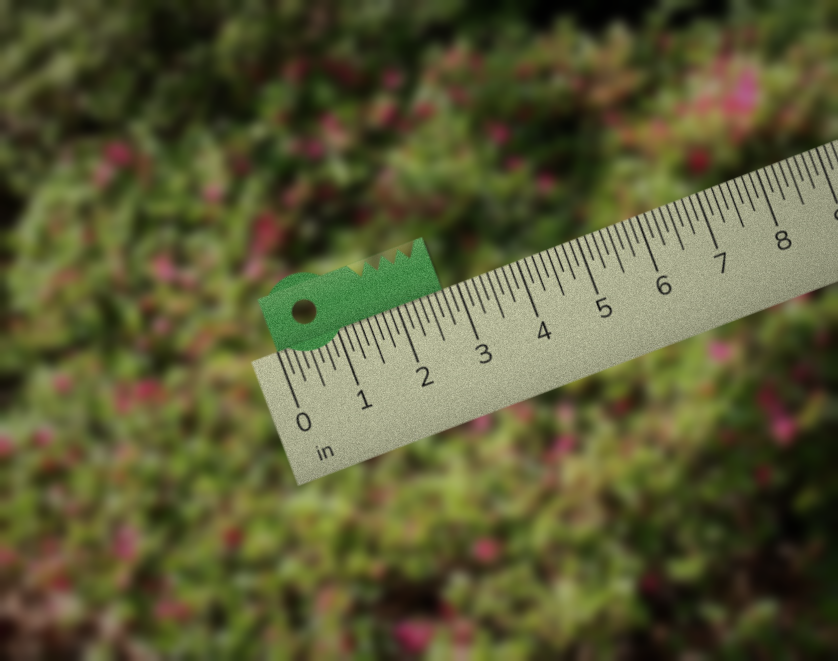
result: 2.75 in
